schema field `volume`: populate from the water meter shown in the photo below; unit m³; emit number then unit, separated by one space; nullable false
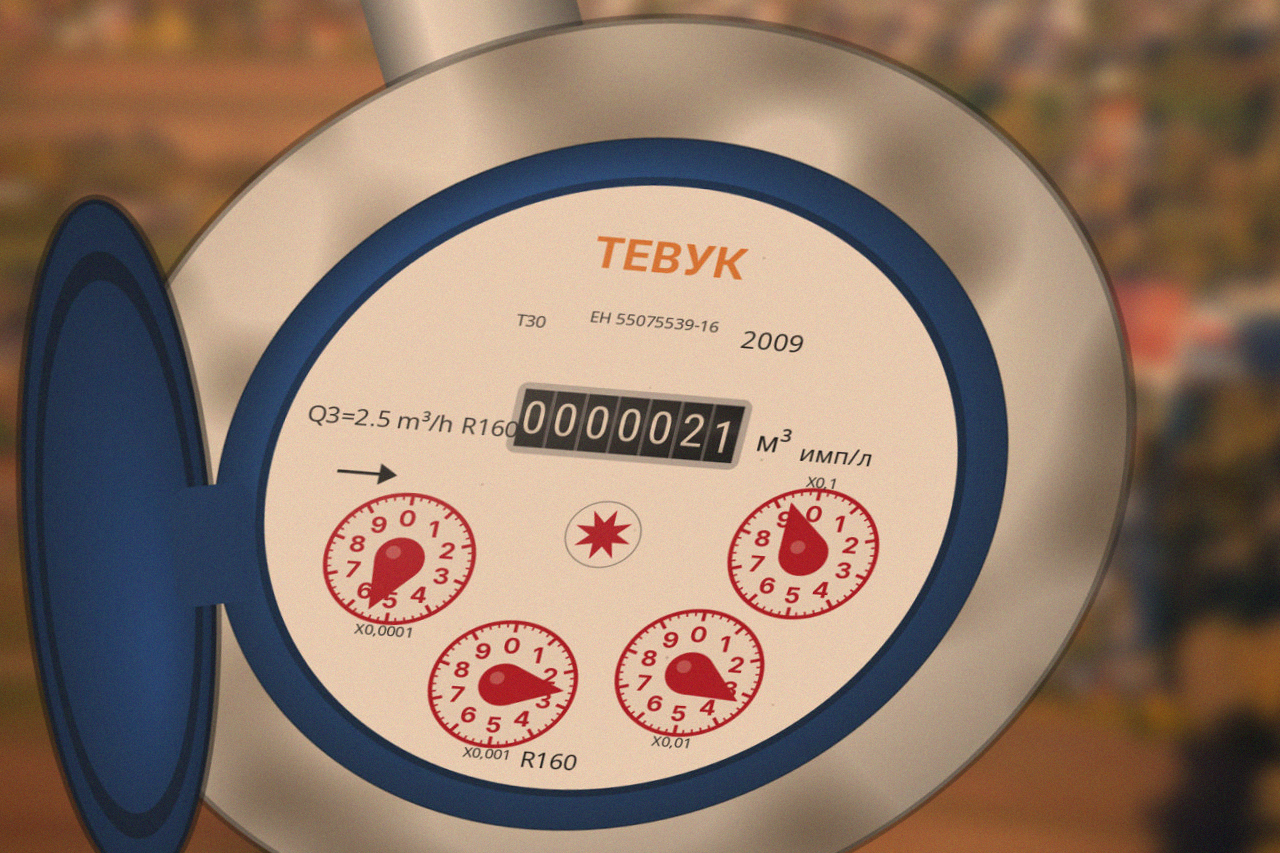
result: 20.9325 m³
